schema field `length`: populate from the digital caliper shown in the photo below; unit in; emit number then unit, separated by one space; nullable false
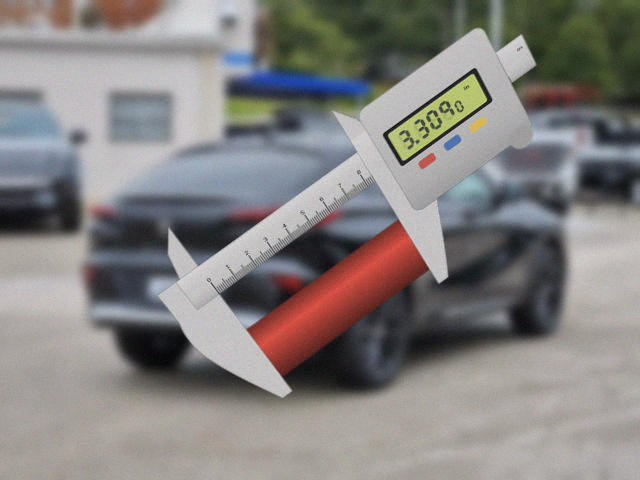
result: 3.3090 in
